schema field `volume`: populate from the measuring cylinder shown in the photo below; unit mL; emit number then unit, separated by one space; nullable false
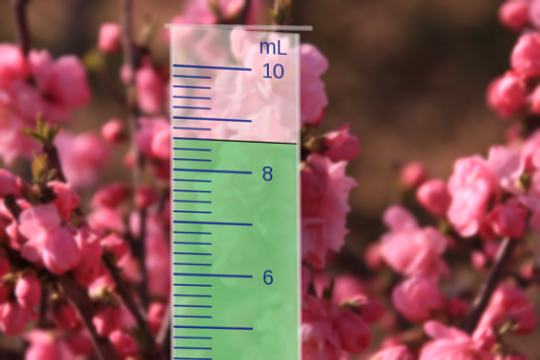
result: 8.6 mL
